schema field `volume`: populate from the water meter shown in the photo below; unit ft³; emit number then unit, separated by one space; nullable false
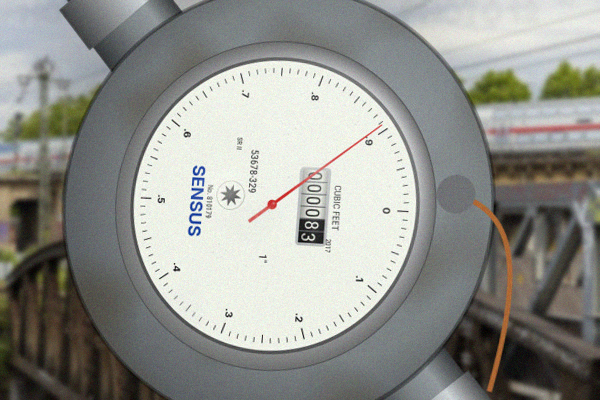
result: 82.89 ft³
